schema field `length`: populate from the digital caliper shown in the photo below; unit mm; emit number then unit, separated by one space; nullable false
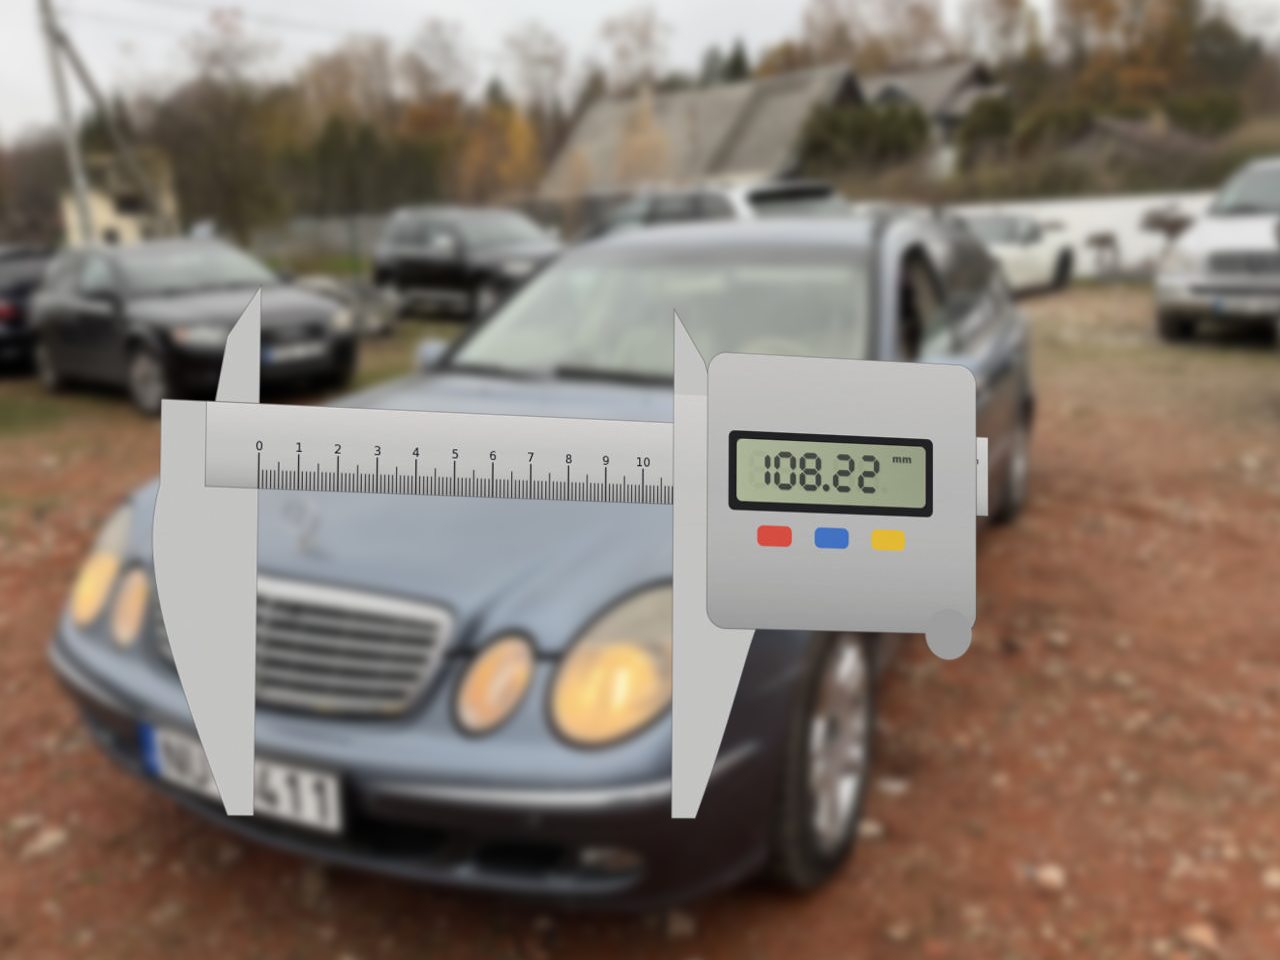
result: 108.22 mm
